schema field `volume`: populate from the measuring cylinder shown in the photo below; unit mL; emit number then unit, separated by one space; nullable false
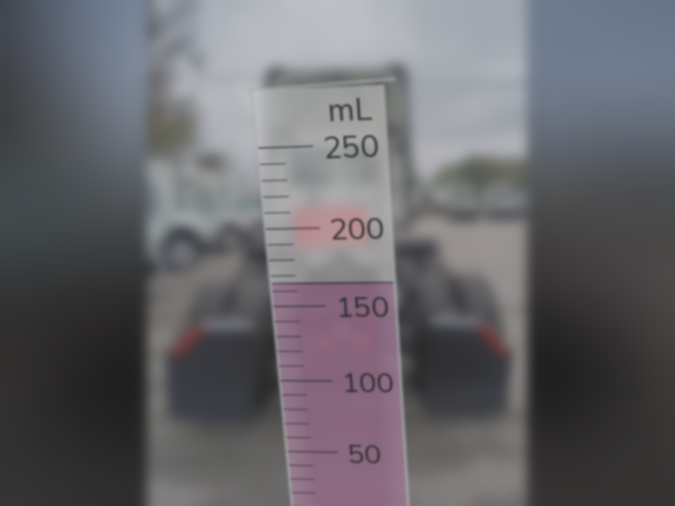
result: 165 mL
